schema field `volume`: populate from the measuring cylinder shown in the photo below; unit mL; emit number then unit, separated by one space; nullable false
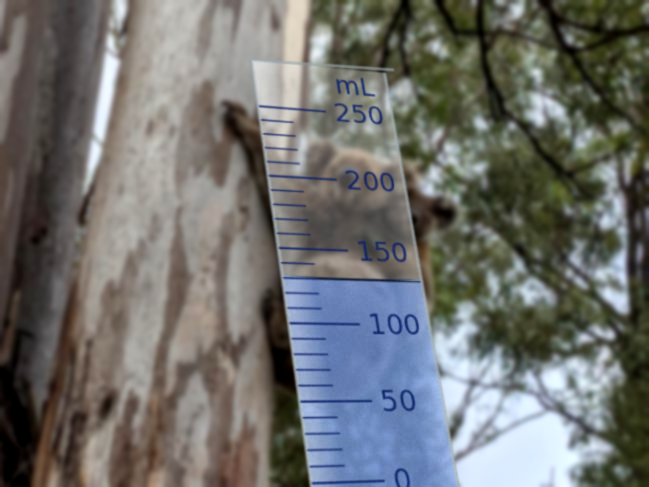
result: 130 mL
